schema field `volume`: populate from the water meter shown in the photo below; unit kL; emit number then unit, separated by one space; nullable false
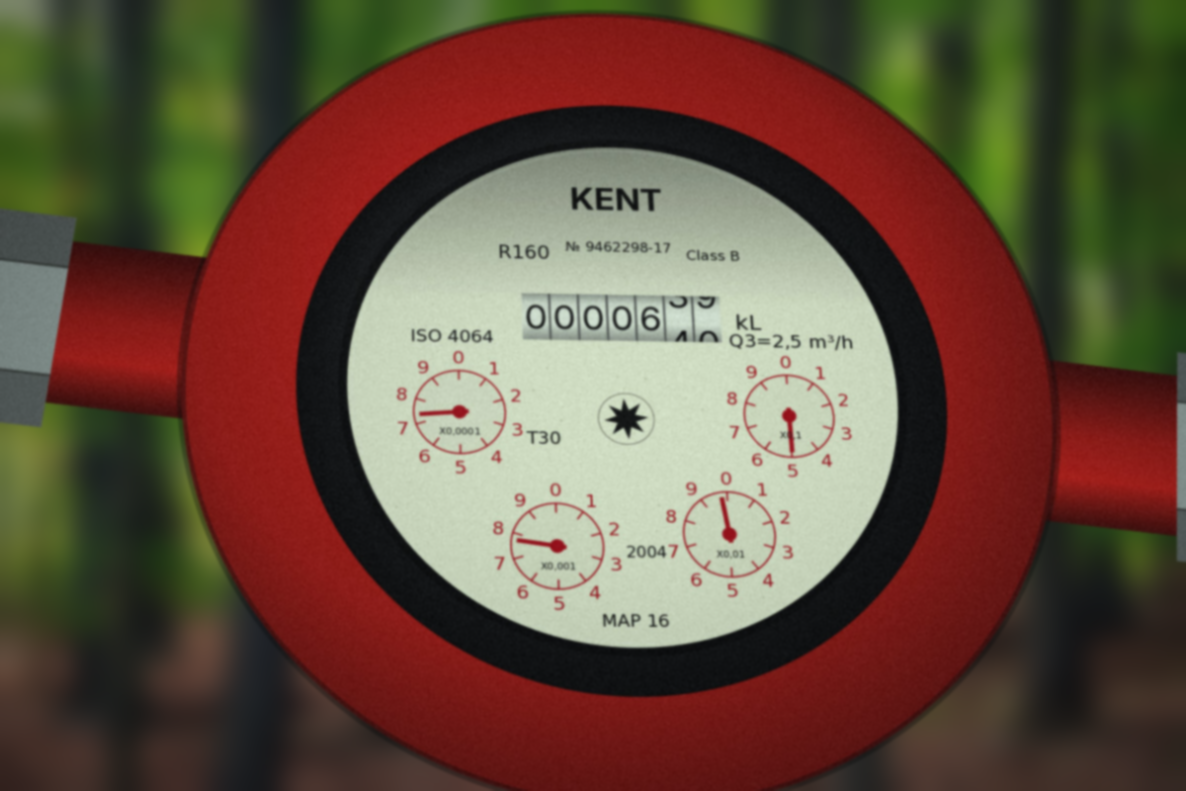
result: 639.4977 kL
